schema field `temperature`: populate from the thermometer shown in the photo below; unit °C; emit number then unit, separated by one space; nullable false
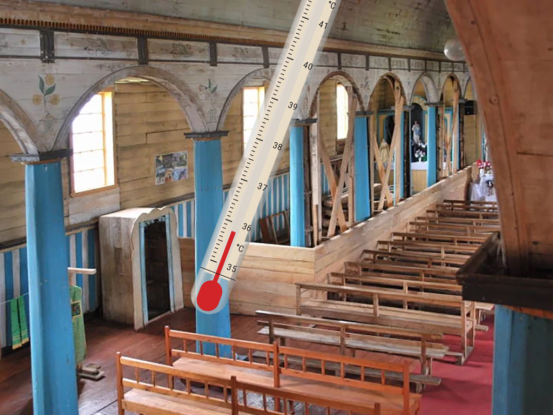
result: 35.8 °C
